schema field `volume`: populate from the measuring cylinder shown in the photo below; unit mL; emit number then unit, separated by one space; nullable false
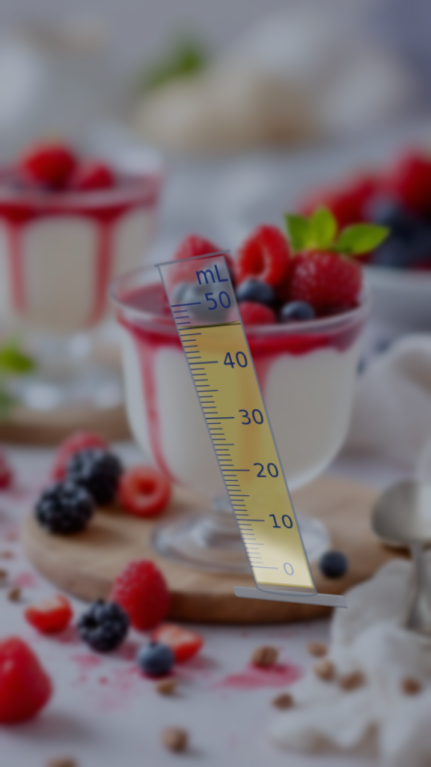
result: 46 mL
